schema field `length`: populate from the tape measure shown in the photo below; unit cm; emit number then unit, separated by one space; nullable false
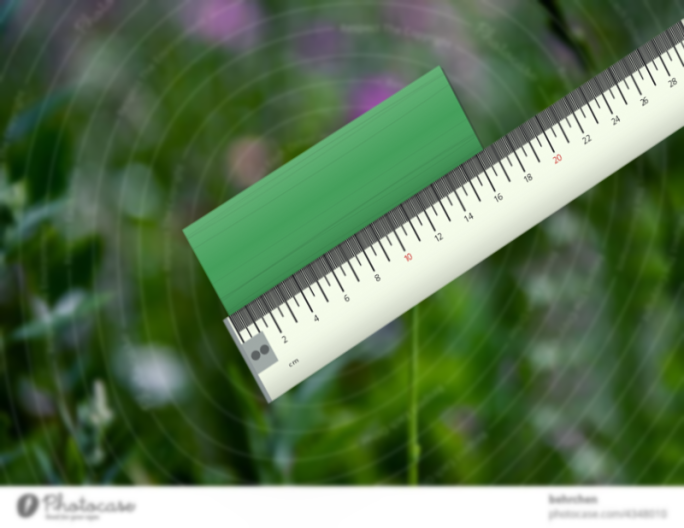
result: 16.5 cm
